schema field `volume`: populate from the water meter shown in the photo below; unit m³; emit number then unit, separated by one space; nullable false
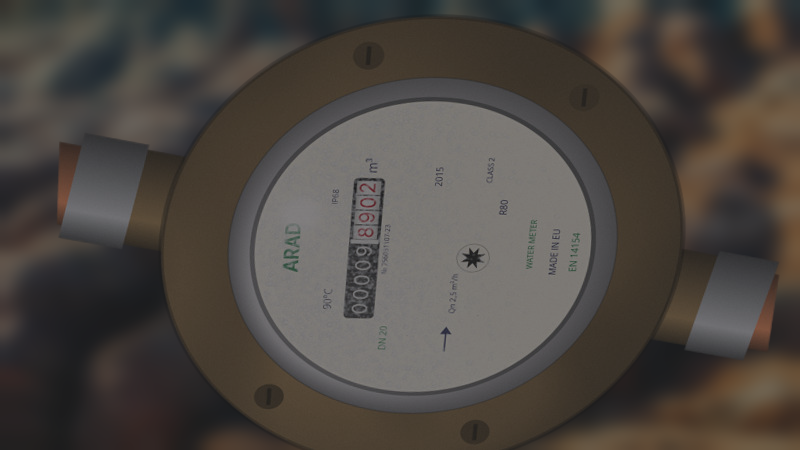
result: 9.8902 m³
